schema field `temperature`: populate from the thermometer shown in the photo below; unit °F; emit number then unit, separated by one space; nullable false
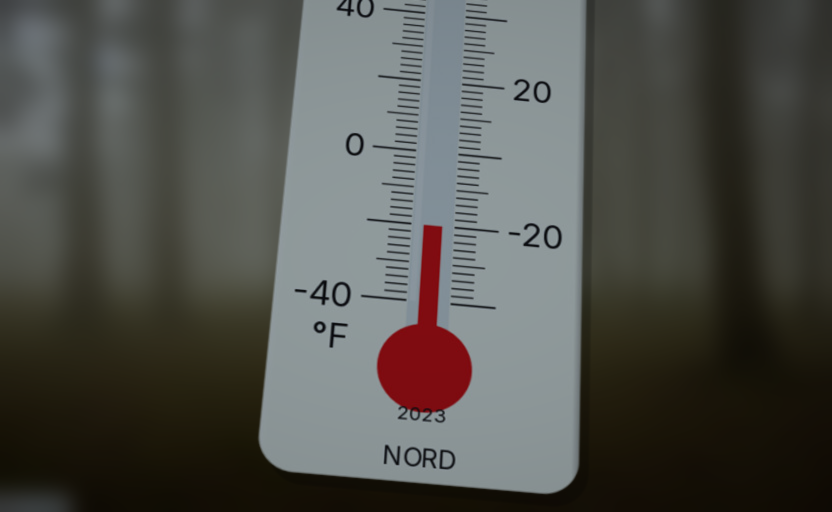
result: -20 °F
